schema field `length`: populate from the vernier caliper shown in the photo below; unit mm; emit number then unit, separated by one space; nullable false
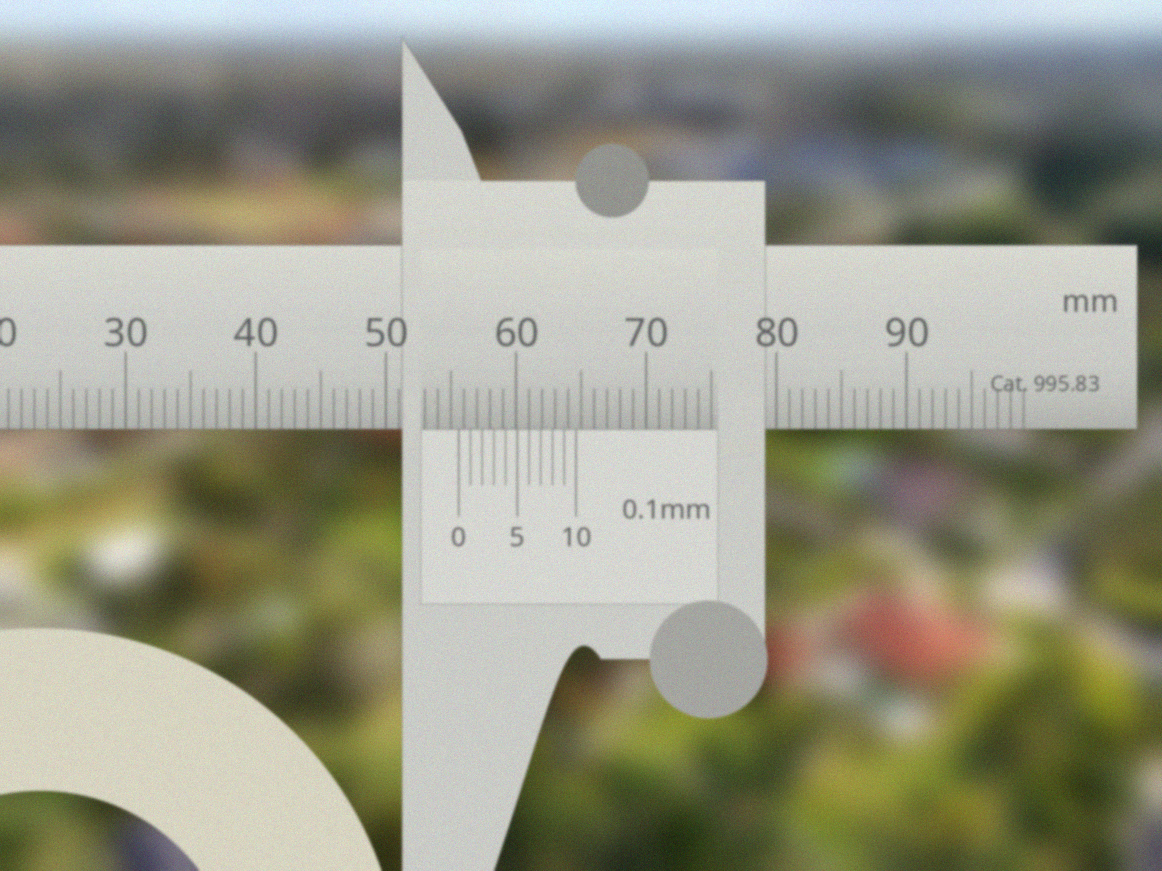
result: 55.6 mm
